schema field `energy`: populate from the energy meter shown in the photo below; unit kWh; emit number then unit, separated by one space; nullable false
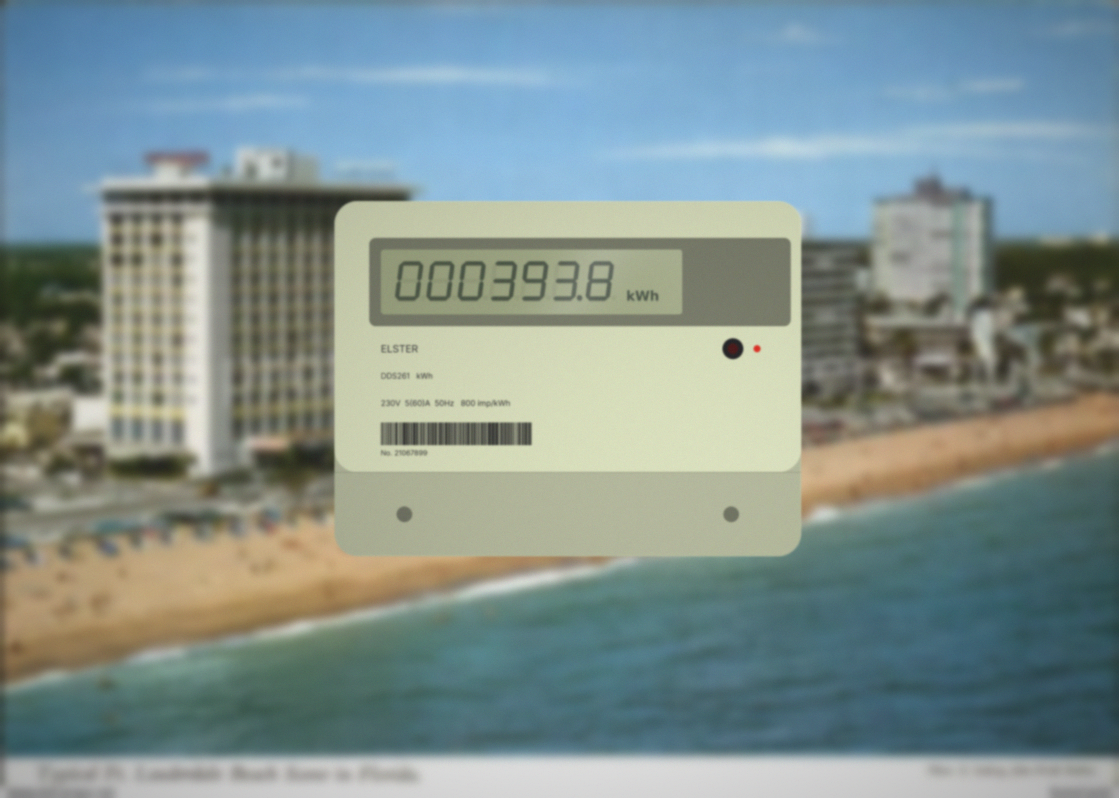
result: 393.8 kWh
